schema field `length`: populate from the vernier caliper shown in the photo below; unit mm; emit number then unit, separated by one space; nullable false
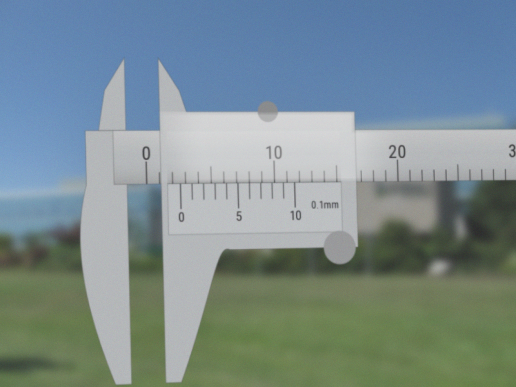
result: 2.6 mm
